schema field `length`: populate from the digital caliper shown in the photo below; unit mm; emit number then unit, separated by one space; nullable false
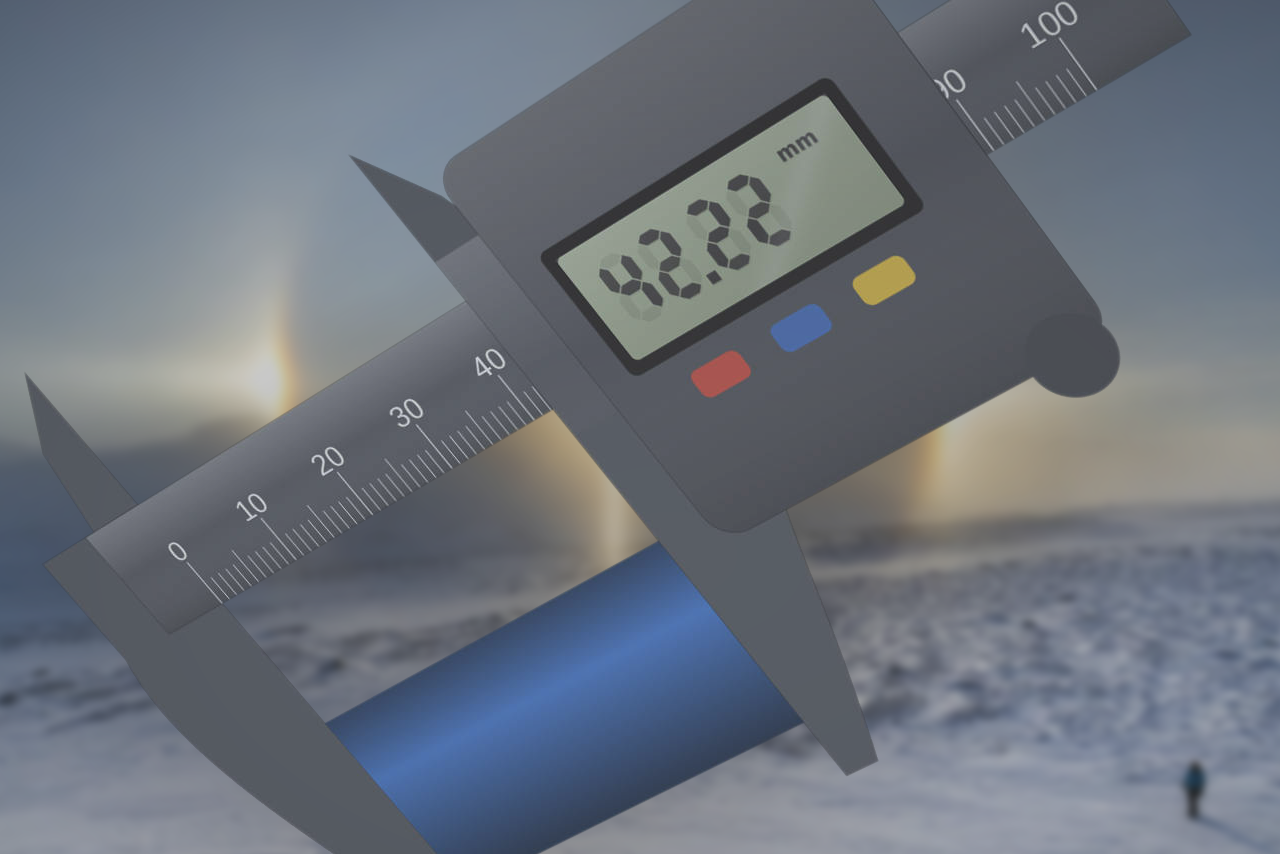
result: 42.22 mm
